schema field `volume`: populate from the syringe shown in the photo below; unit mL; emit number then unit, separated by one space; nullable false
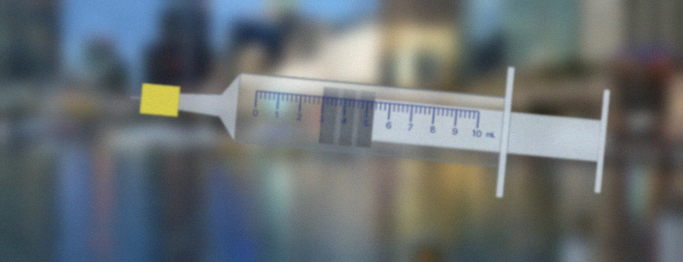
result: 3 mL
